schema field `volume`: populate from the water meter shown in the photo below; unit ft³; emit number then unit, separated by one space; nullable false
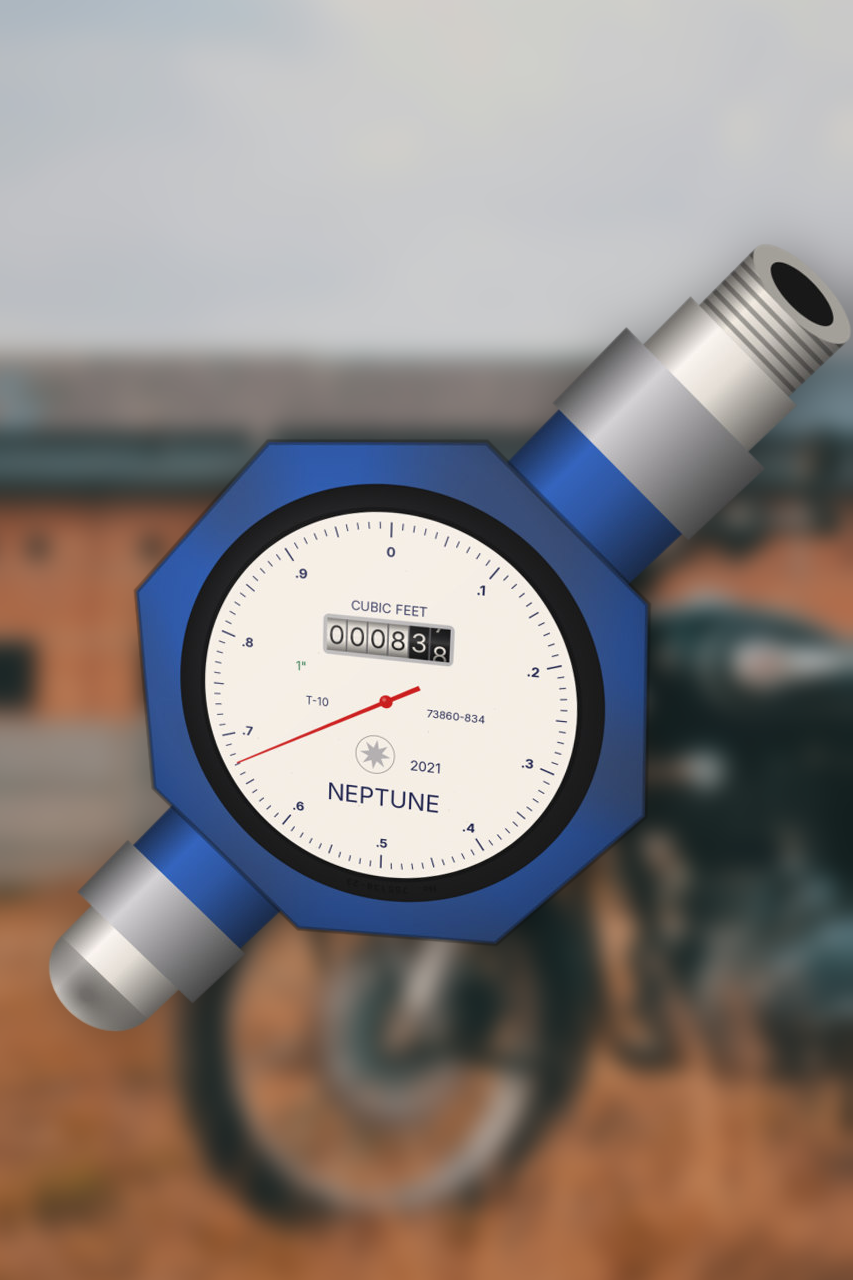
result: 837.67 ft³
